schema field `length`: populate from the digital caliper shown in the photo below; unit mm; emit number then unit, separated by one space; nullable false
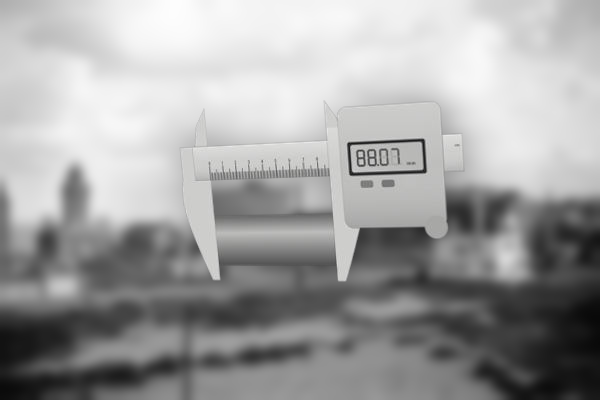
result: 88.07 mm
